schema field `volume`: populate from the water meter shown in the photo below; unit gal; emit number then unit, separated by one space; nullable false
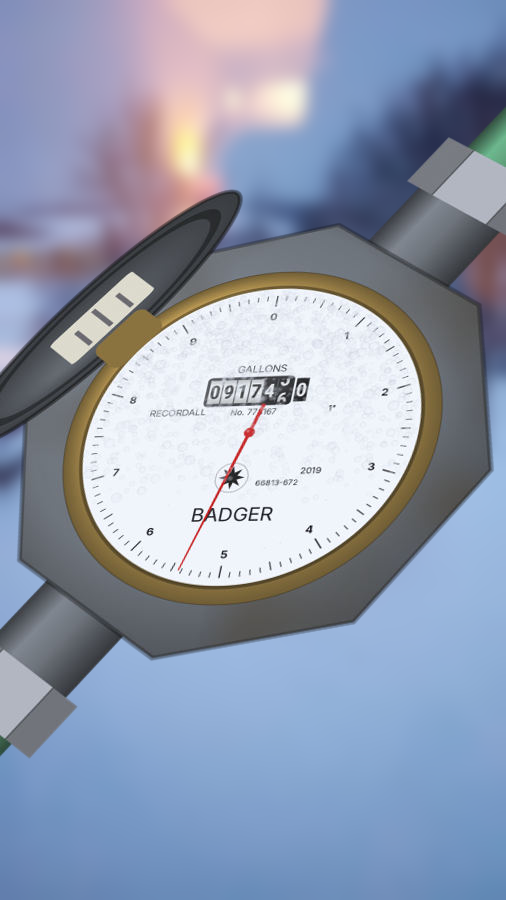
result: 917455.4 gal
